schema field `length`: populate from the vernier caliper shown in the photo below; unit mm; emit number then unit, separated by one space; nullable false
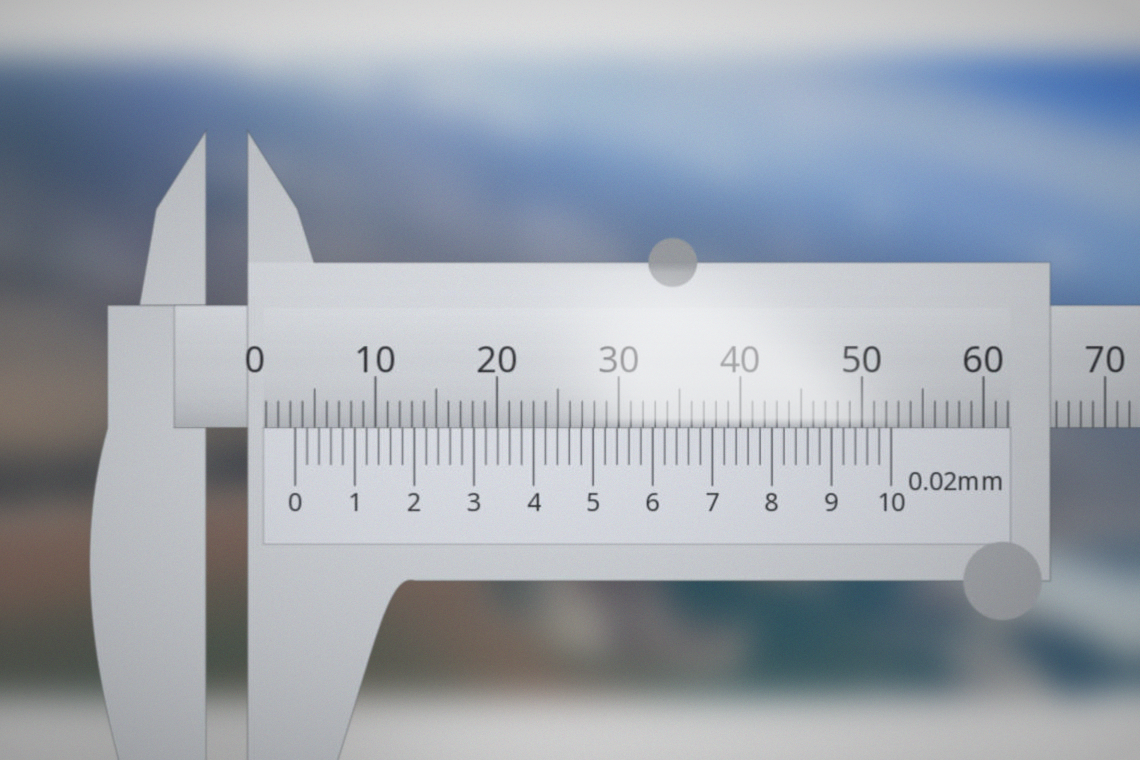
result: 3.4 mm
